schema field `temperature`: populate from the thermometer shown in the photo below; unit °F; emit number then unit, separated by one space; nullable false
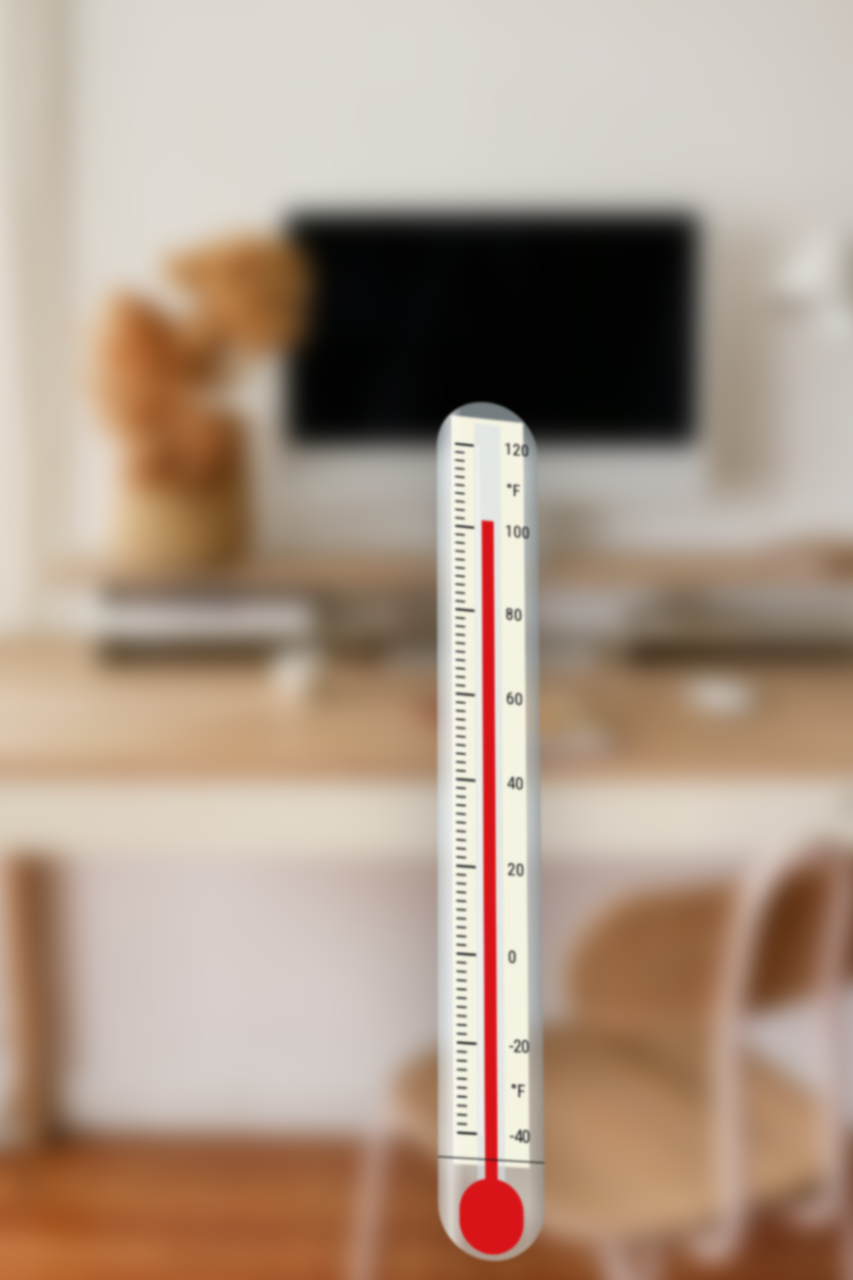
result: 102 °F
